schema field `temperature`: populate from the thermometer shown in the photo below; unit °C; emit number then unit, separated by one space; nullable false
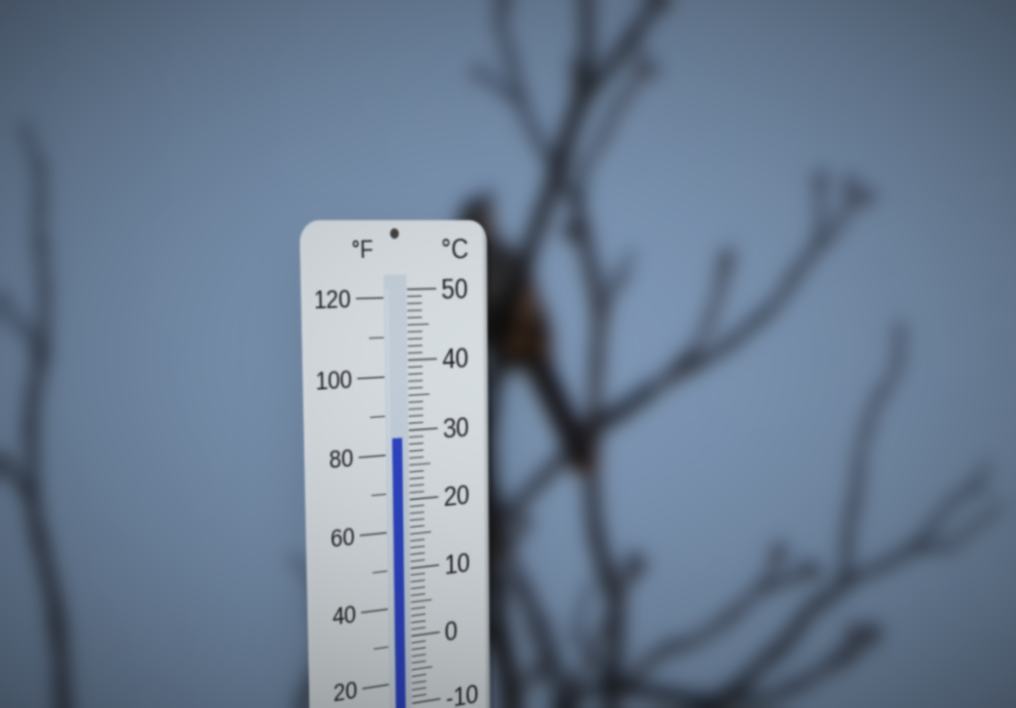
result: 29 °C
